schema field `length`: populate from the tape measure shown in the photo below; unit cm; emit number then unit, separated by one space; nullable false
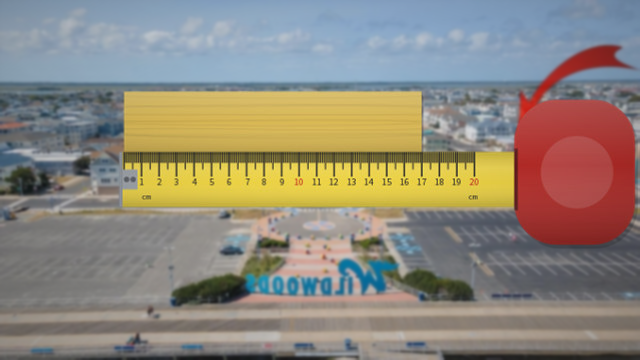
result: 17 cm
